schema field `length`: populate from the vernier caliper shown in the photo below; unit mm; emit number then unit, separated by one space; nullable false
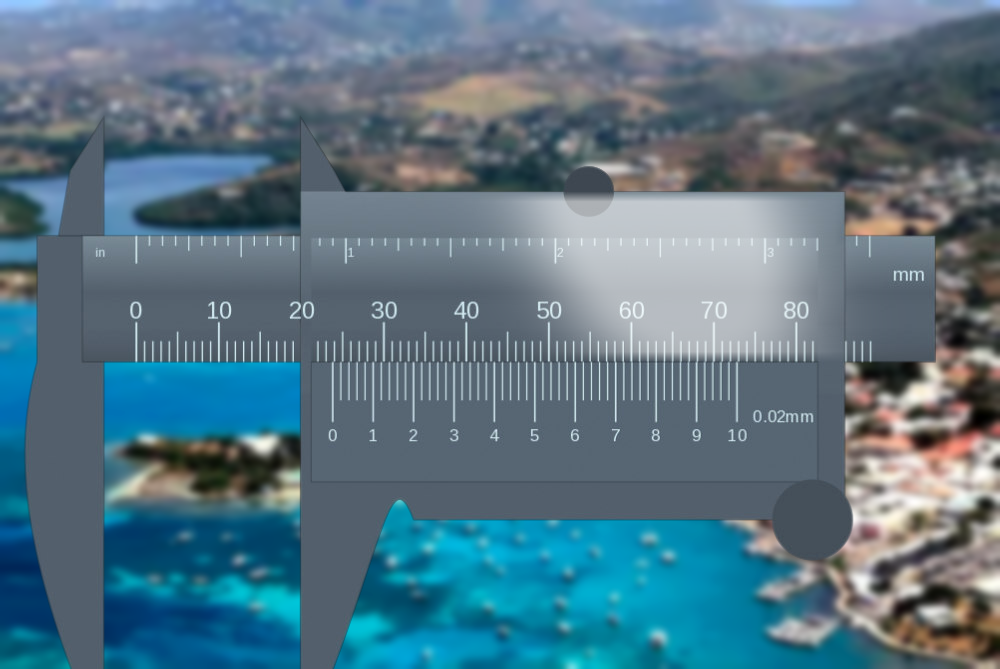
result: 23.8 mm
